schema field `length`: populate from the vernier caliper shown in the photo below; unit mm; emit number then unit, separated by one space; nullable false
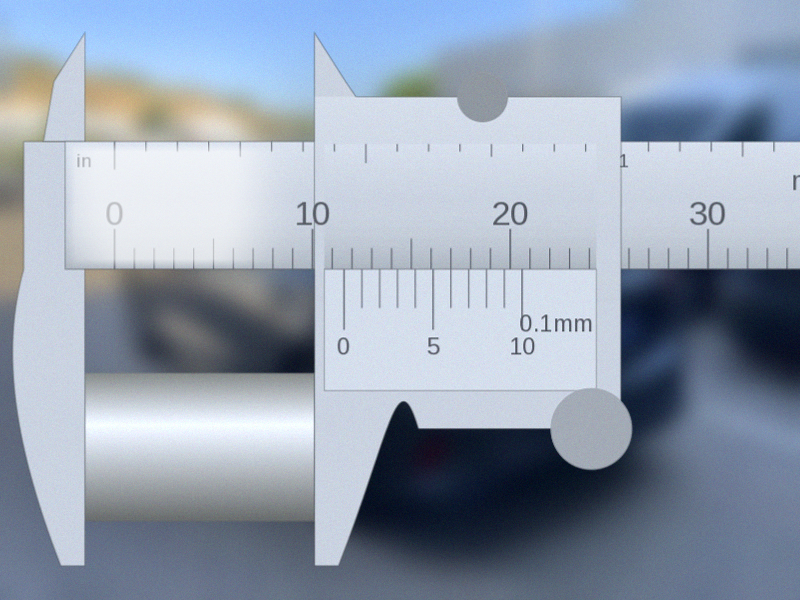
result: 11.6 mm
